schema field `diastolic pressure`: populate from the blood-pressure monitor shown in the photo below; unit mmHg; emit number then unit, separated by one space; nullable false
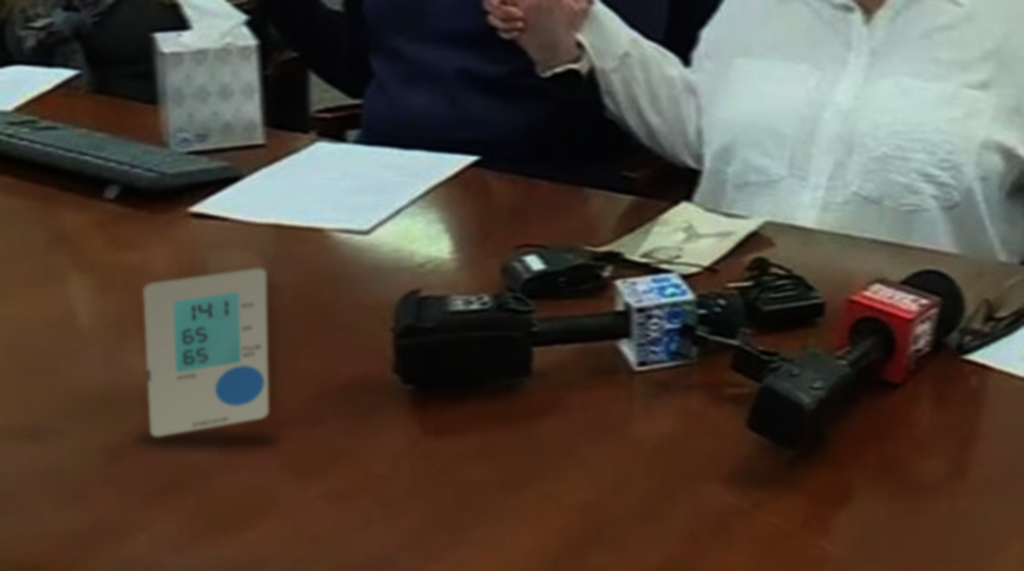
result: 65 mmHg
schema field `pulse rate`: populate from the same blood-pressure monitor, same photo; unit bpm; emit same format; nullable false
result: 65 bpm
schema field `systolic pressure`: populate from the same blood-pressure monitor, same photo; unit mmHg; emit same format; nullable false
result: 141 mmHg
